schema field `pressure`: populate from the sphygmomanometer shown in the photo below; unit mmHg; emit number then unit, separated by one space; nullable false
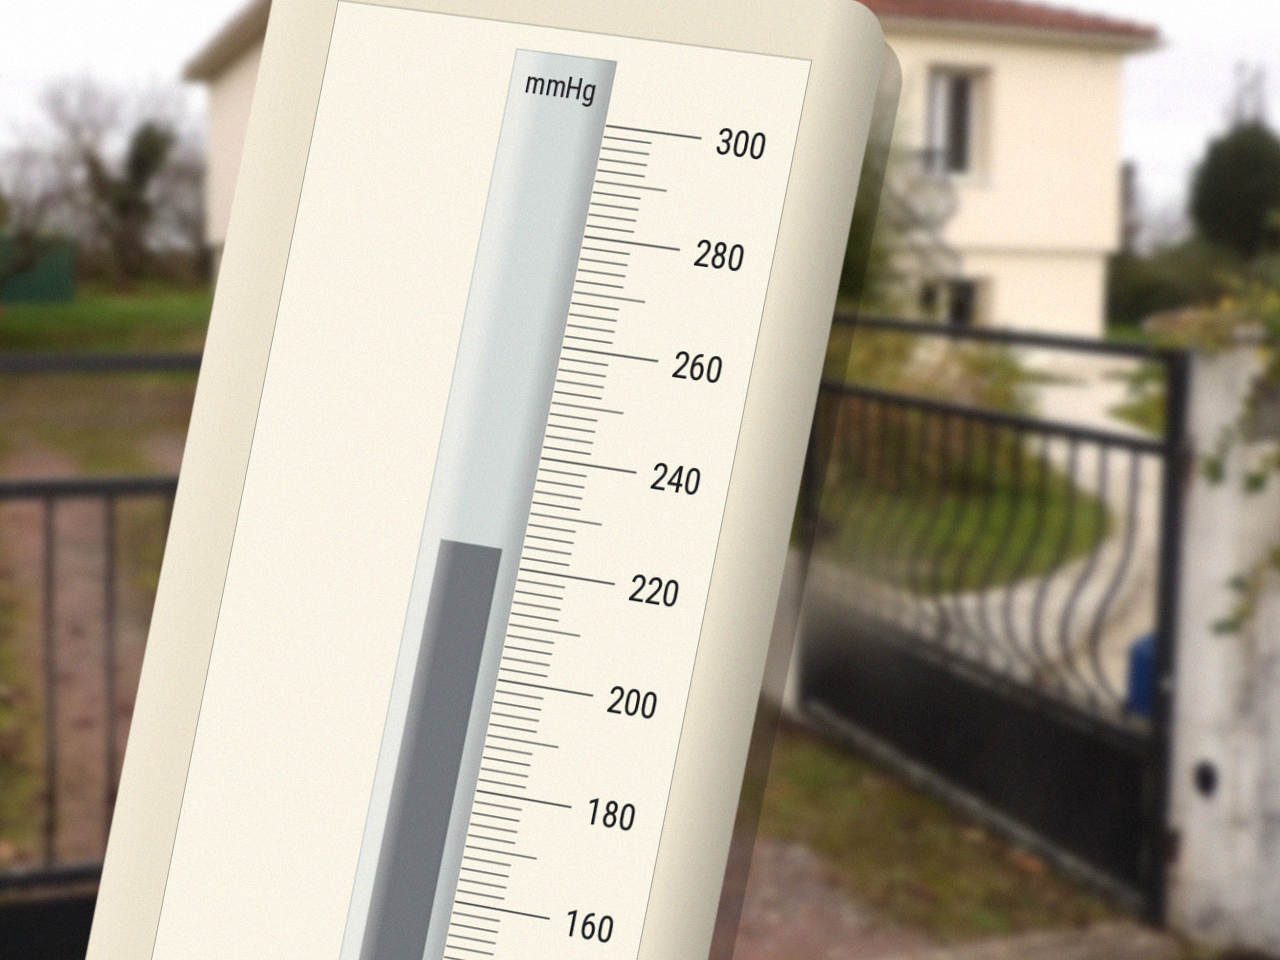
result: 223 mmHg
